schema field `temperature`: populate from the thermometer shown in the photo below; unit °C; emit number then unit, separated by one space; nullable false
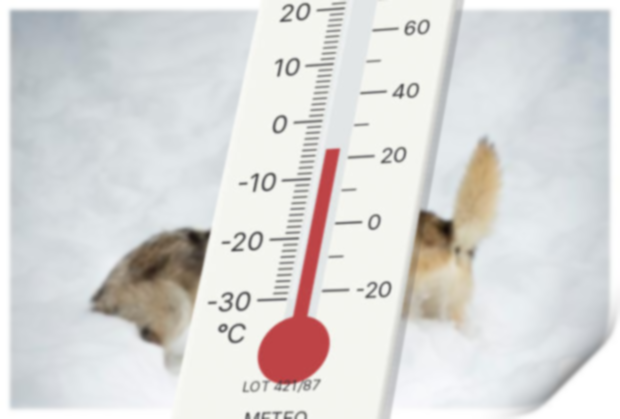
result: -5 °C
